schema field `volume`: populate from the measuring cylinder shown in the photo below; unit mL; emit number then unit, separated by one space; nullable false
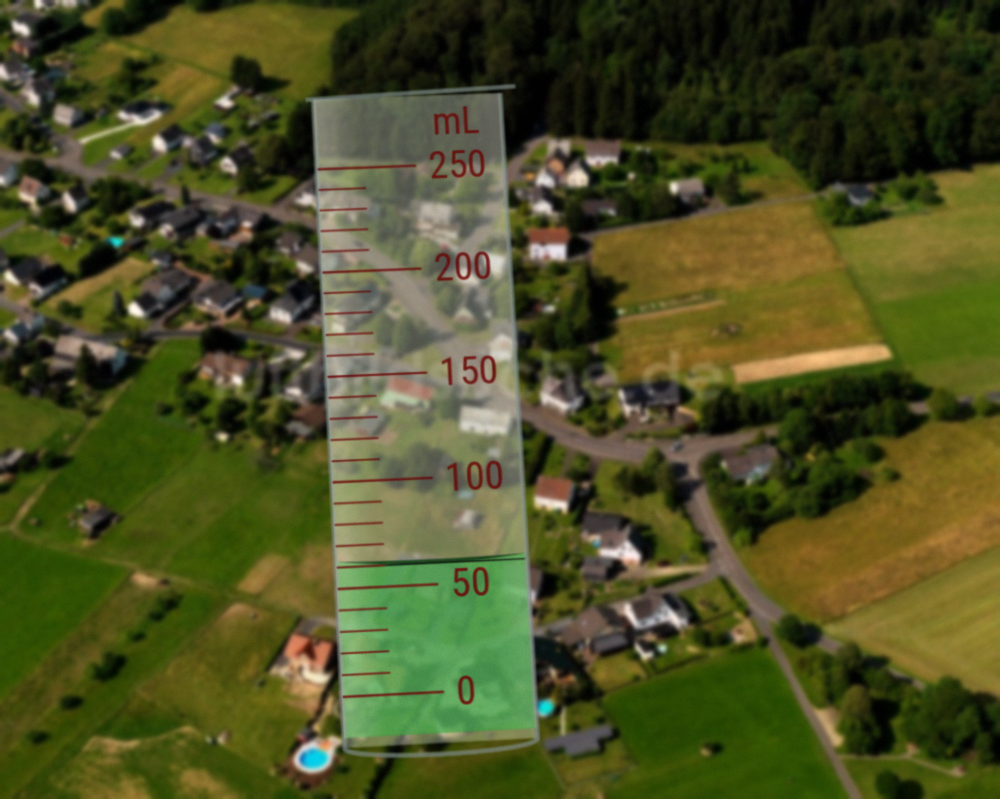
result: 60 mL
